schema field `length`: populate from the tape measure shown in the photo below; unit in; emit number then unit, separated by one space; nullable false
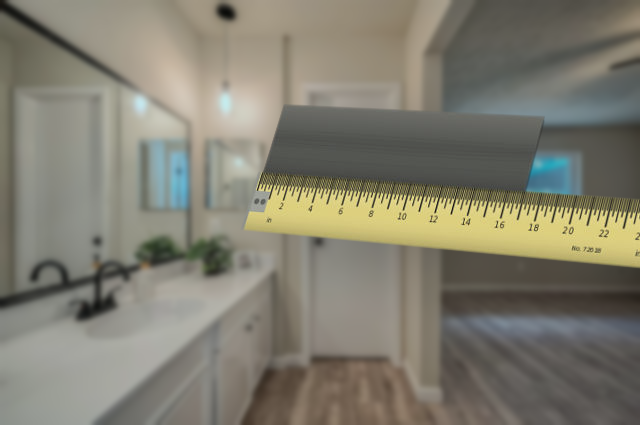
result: 17 in
